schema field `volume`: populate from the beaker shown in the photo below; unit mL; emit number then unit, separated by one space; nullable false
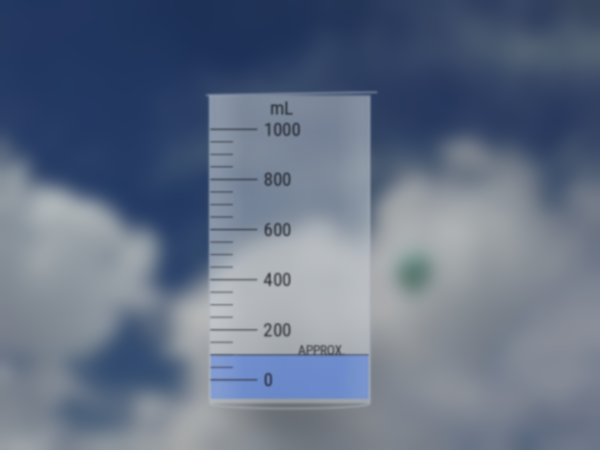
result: 100 mL
